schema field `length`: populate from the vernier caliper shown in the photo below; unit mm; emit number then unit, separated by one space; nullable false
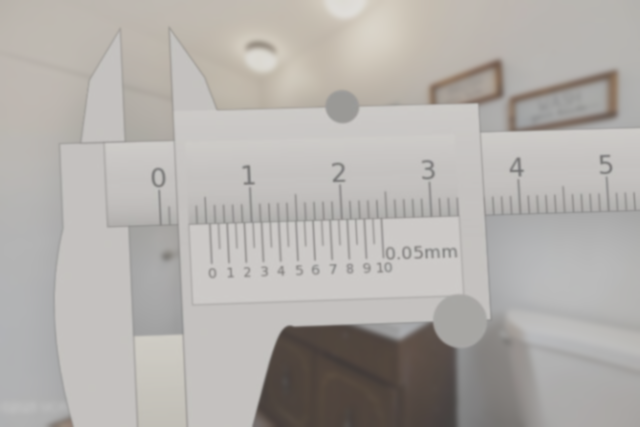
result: 5.4 mm
